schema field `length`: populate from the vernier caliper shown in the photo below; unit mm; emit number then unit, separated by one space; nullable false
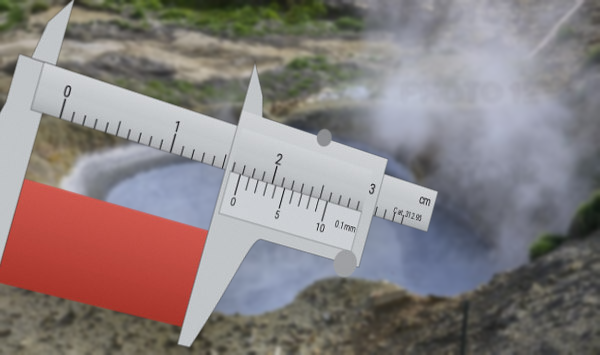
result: 16.8 mm
